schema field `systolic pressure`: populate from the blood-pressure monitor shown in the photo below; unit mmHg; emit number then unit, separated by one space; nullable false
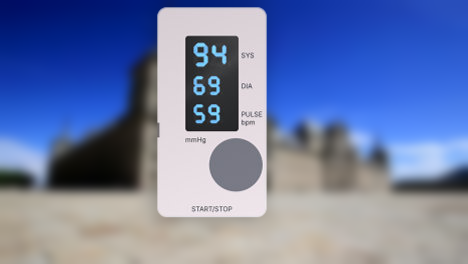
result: 94 mmHg
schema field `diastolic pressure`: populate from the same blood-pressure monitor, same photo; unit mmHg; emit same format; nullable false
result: 69 mmHg
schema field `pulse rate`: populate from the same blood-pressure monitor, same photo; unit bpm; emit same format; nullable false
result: 59 bpm
